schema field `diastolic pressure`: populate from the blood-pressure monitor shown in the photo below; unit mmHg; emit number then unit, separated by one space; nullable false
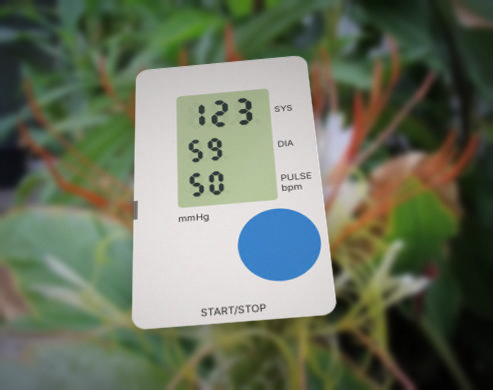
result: 59 mmHg
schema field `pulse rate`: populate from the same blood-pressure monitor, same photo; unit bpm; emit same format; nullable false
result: 50 bpm
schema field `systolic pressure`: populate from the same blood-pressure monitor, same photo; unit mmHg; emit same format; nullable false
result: 123 mmHg
